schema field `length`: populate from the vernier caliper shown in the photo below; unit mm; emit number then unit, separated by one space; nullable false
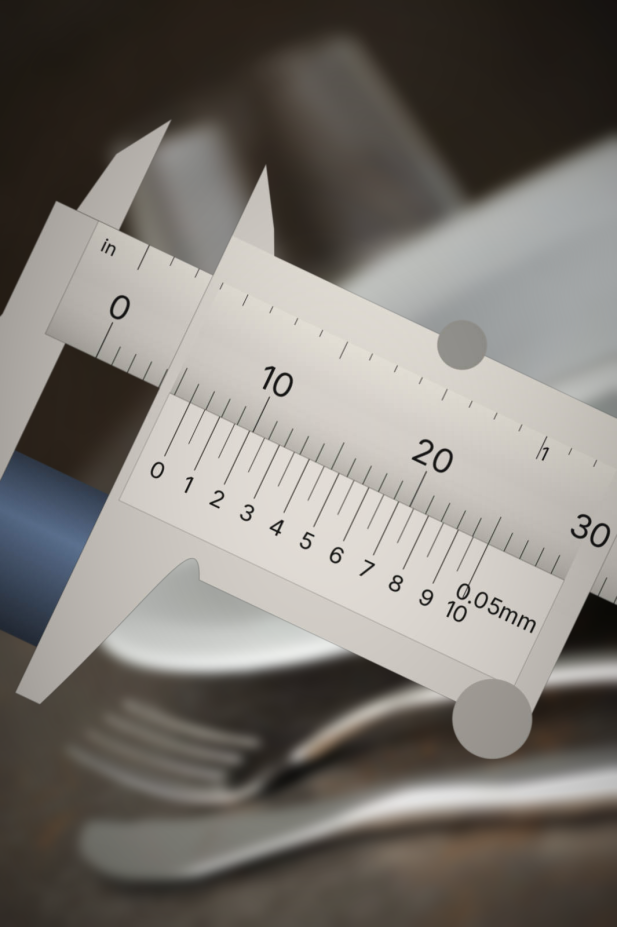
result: 6.0 mm
